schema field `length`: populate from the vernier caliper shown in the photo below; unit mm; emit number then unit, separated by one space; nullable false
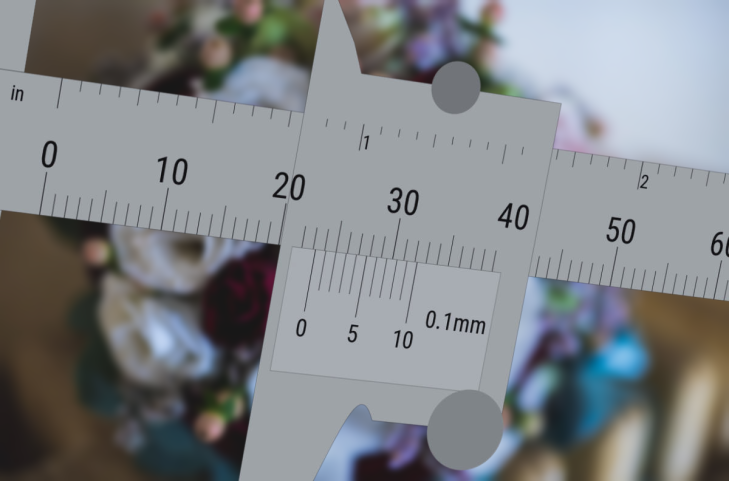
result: 23.2 mm
